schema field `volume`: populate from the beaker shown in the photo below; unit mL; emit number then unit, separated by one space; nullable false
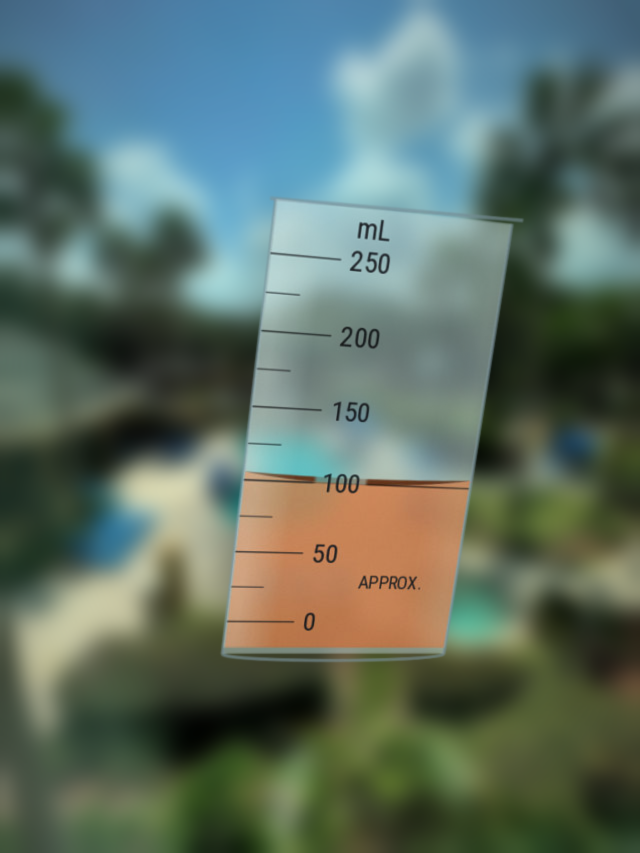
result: 100 mL
